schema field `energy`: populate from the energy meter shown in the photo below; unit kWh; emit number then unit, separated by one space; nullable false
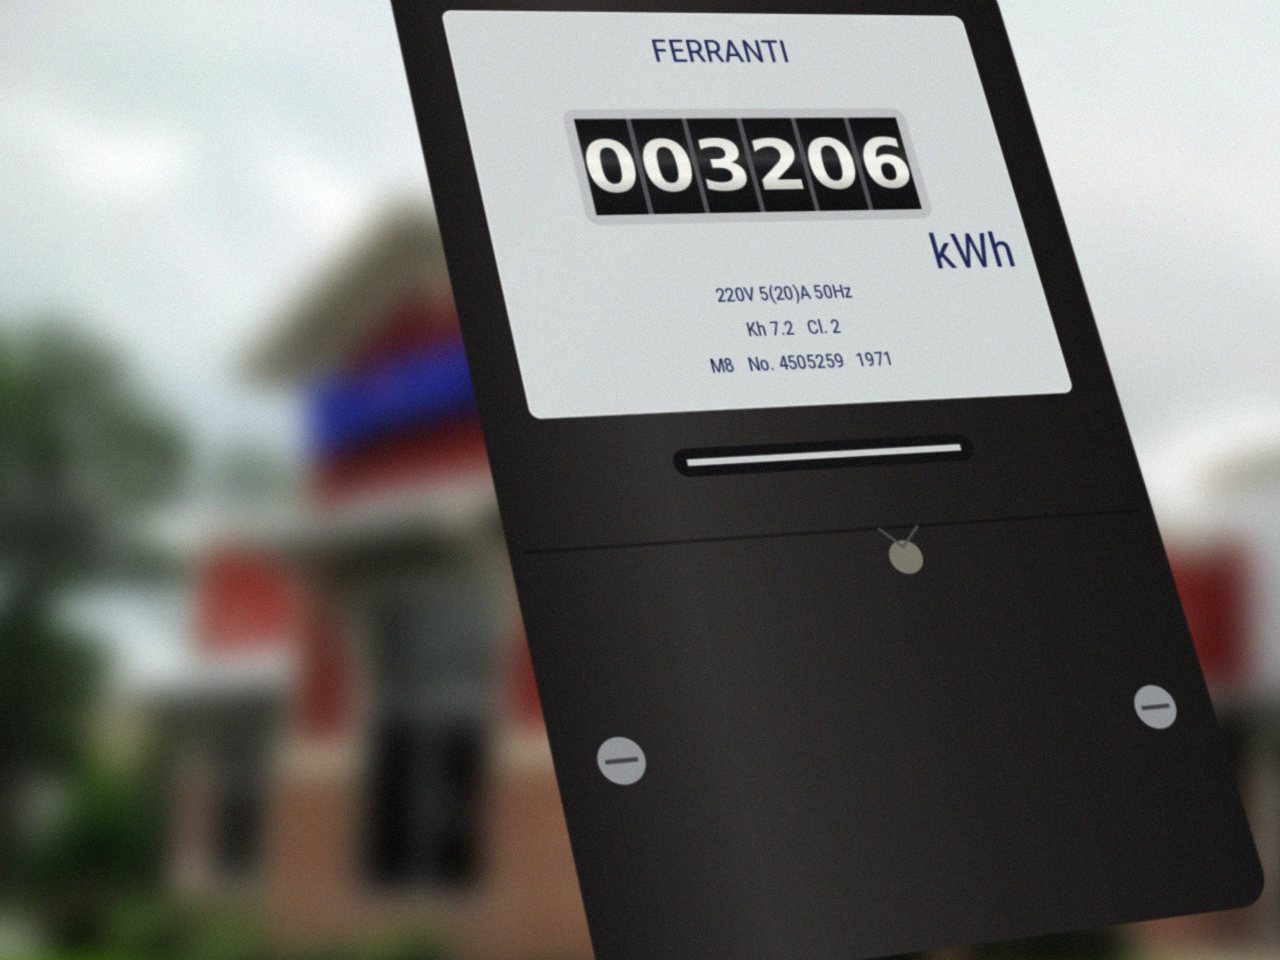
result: 3206 kWh
